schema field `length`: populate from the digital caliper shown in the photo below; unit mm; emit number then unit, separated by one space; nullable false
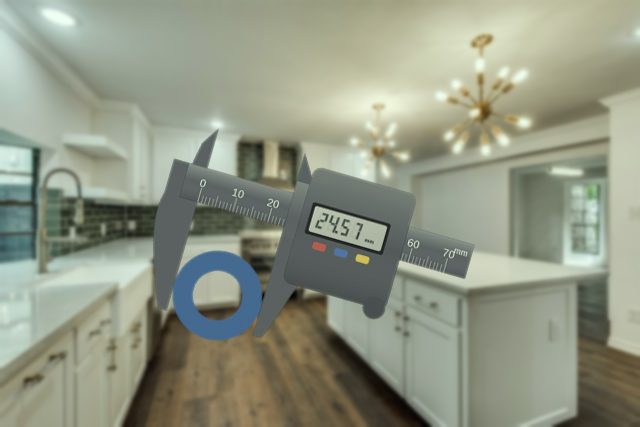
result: 24.57 mm
